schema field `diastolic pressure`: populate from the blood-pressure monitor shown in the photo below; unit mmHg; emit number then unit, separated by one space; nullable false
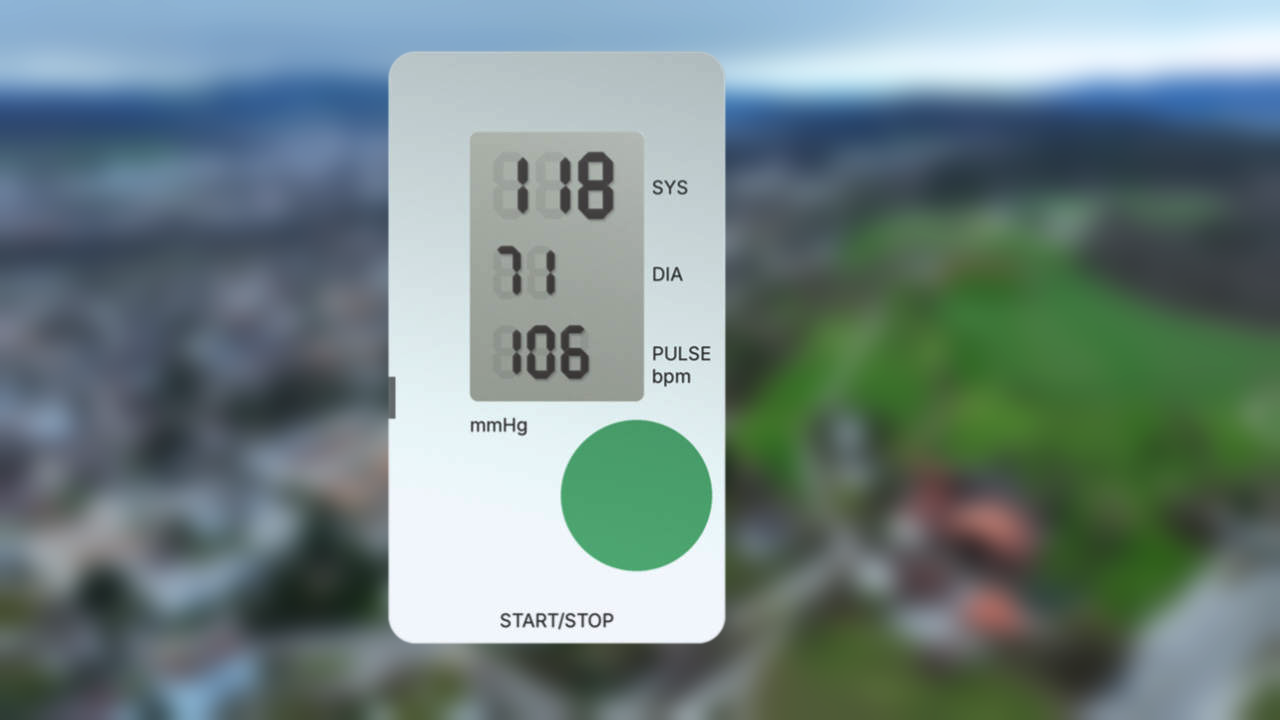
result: 71 mmHg
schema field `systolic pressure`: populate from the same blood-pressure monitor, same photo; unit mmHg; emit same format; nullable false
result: 118 mmHg
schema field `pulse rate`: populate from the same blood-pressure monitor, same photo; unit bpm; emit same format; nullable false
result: 106 bpm
